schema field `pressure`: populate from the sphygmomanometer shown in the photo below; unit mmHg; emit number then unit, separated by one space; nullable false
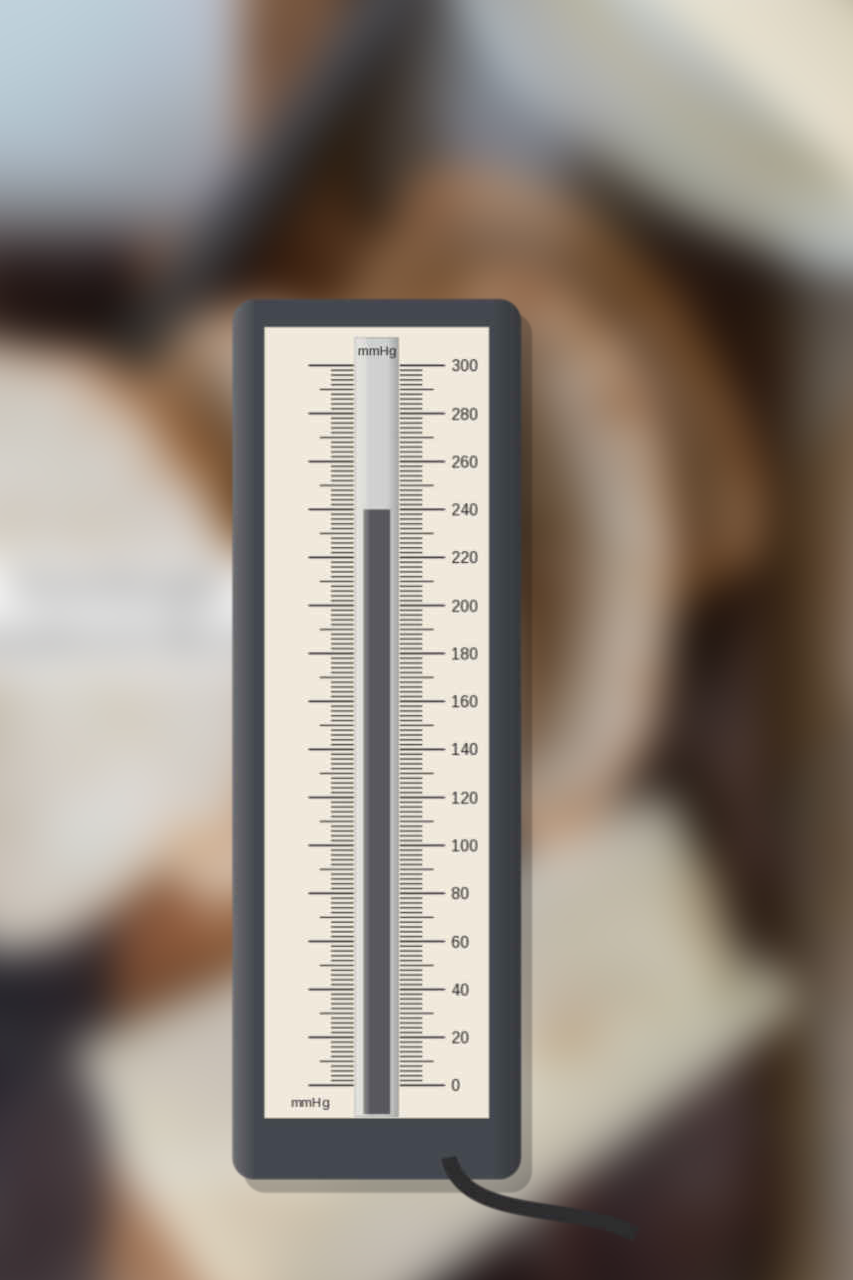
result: 240 mmHg
